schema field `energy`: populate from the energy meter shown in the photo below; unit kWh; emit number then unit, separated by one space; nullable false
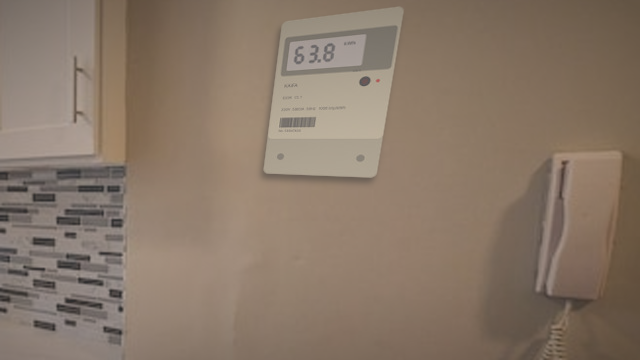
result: 63.8 kWh
